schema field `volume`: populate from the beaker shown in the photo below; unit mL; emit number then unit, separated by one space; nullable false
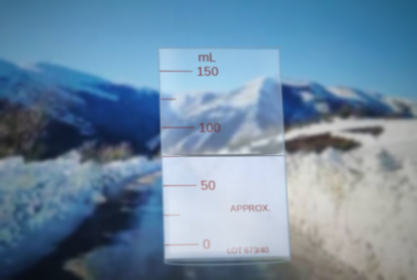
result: 75 mL
